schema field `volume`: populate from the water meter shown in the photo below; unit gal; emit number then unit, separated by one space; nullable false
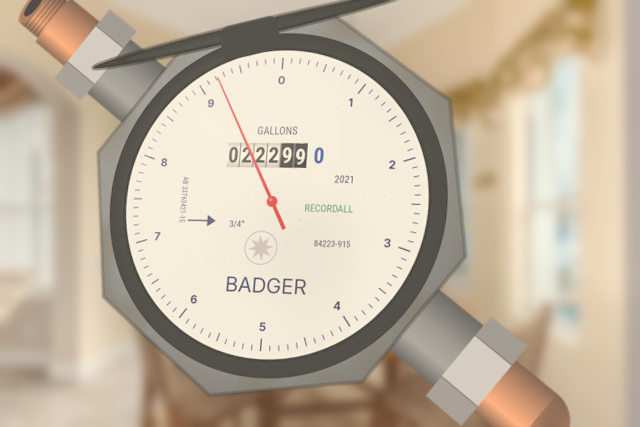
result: 222989.2 gal
